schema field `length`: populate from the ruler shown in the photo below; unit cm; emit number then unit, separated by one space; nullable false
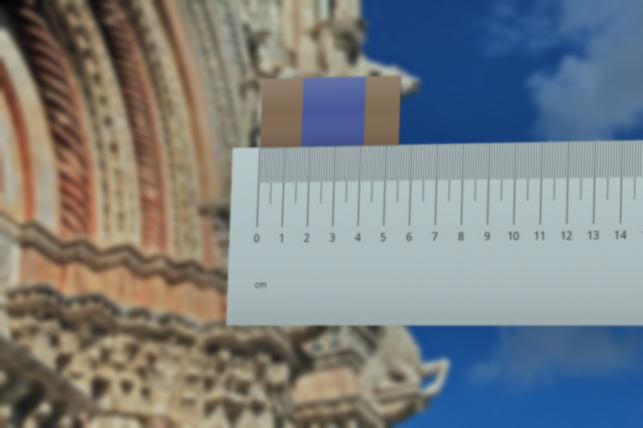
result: 5.5 cm
